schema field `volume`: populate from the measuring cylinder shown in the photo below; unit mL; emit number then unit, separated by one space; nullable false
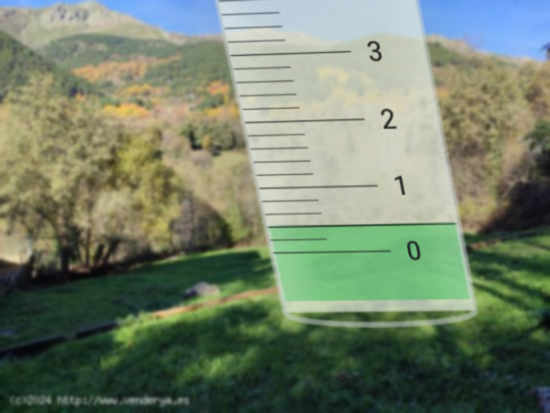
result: 0.4 mL
